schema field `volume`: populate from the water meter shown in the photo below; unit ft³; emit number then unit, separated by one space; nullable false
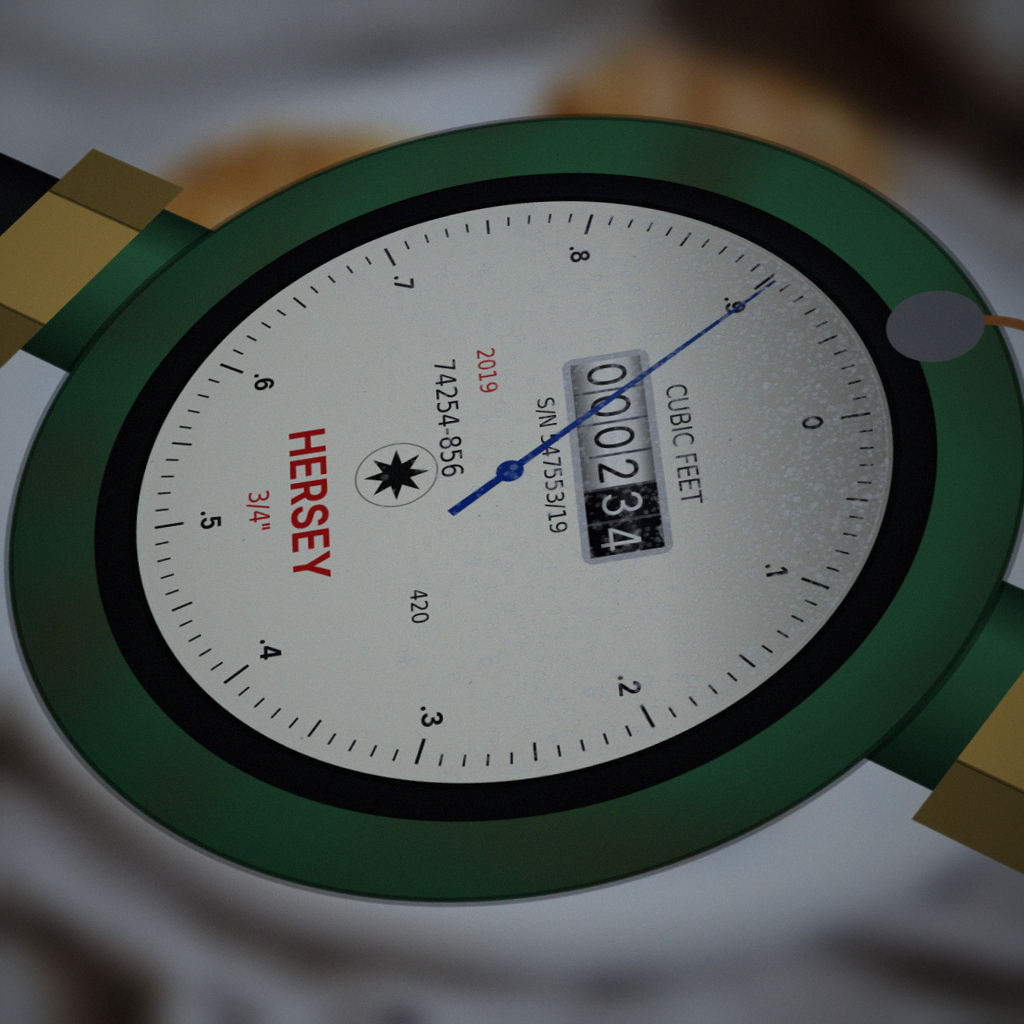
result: 233.90 ft³
